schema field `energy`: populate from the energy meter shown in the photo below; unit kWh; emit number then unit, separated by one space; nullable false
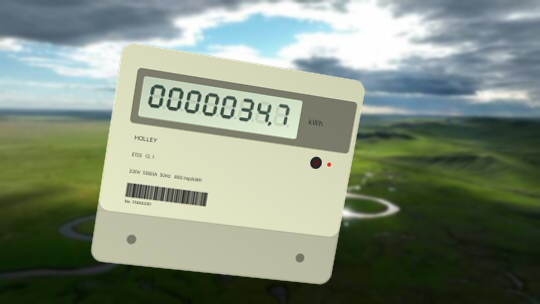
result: 34.7 kWh
